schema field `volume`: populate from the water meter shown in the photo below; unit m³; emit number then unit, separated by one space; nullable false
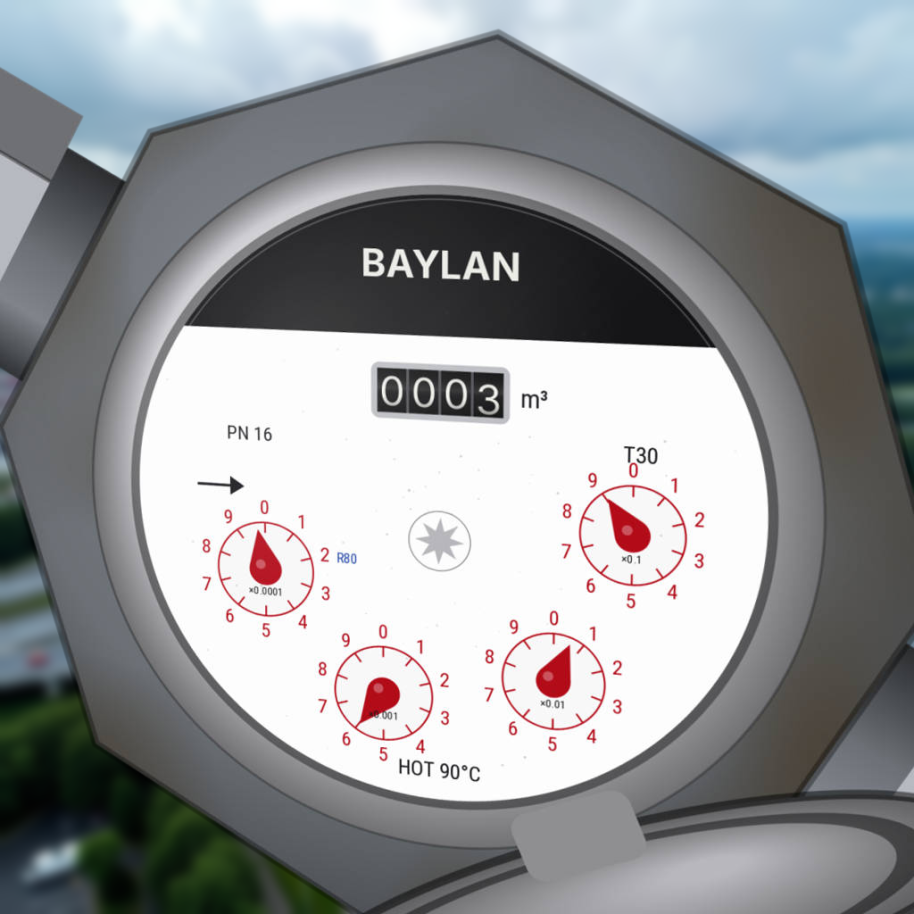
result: 2.9059 m³
